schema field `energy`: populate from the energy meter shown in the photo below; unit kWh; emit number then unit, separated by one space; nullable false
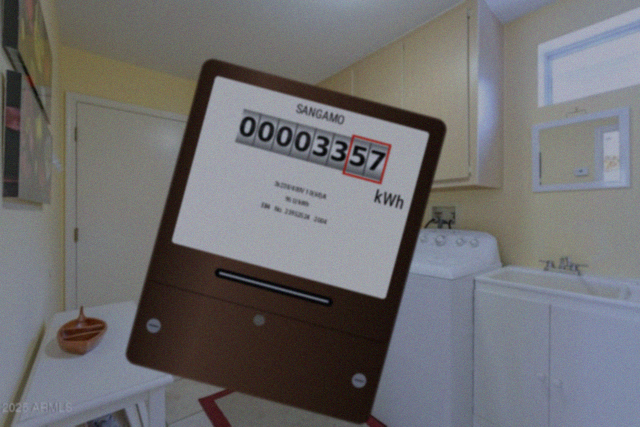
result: 33.57 kWh
